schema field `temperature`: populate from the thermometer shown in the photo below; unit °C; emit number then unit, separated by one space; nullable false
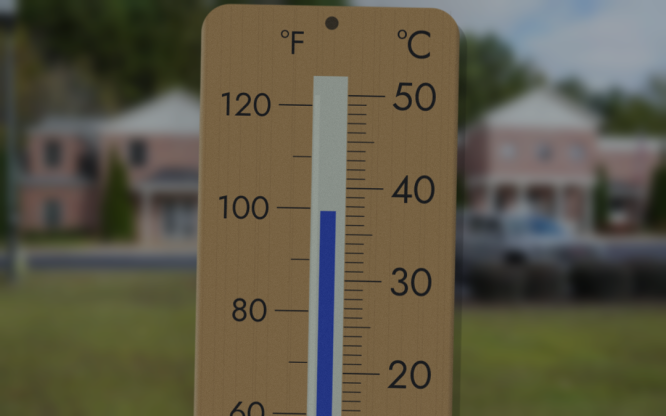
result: 37.5 °C
